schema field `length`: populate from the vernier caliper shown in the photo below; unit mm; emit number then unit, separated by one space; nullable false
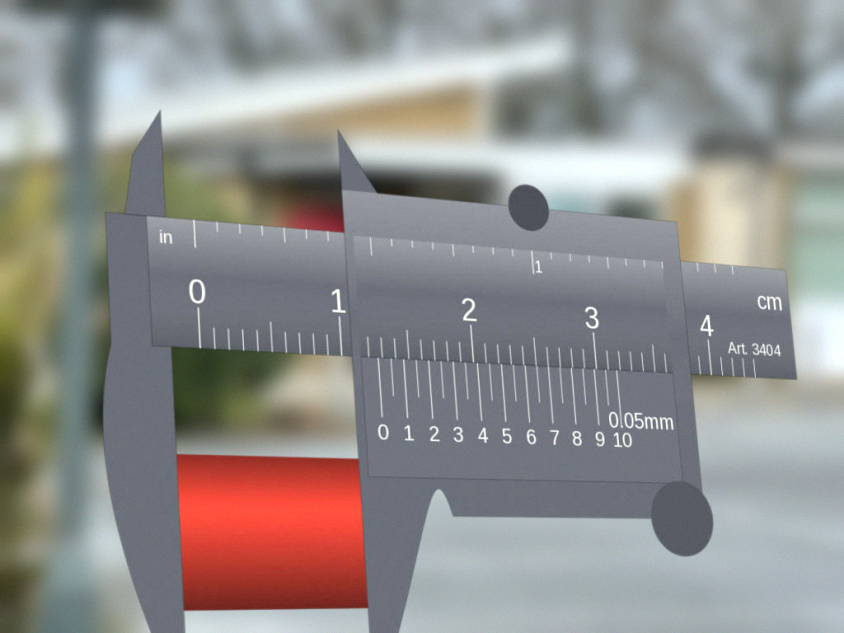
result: 12.7 mm
